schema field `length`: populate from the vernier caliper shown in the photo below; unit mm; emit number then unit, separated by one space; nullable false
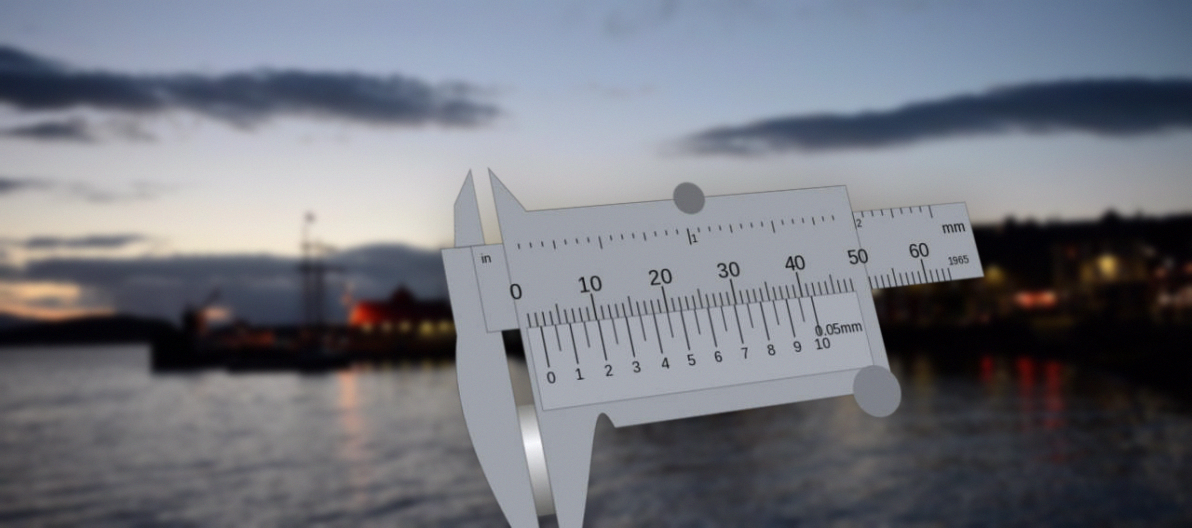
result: 2.4 mm
